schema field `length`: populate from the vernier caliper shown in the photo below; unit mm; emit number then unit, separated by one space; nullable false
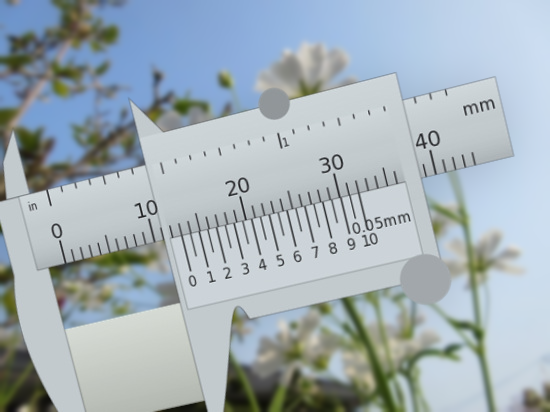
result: 13.0 mm
